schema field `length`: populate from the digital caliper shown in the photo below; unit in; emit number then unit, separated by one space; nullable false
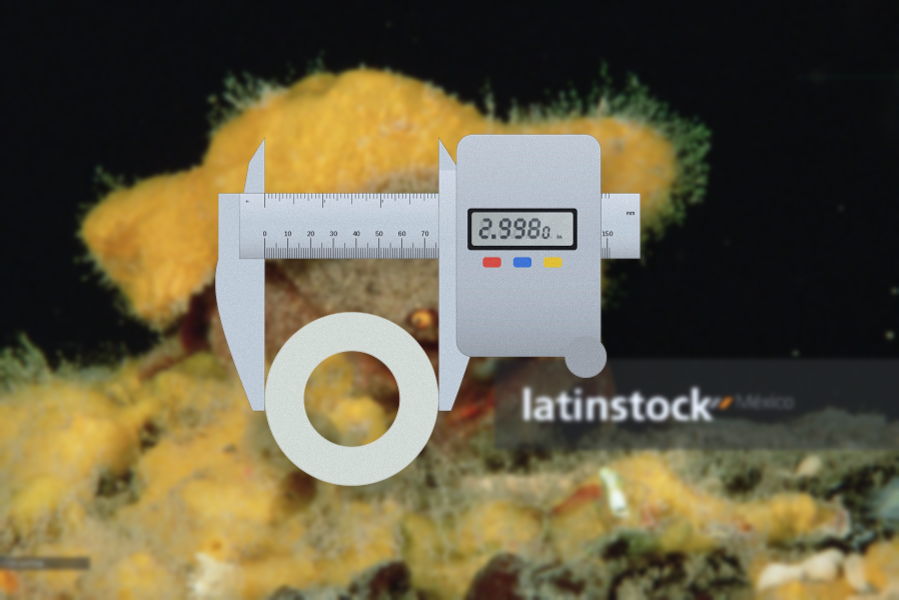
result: 2.9980 in
